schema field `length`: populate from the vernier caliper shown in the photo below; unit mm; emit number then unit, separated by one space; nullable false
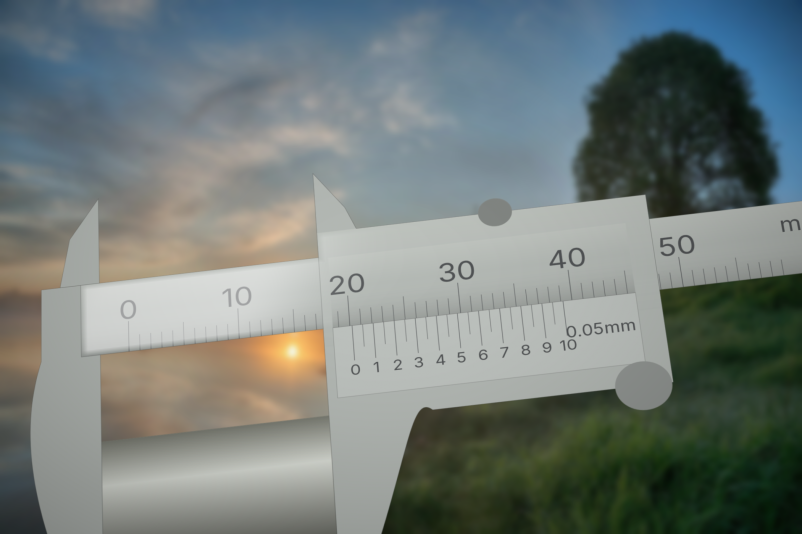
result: 20.2 mm
